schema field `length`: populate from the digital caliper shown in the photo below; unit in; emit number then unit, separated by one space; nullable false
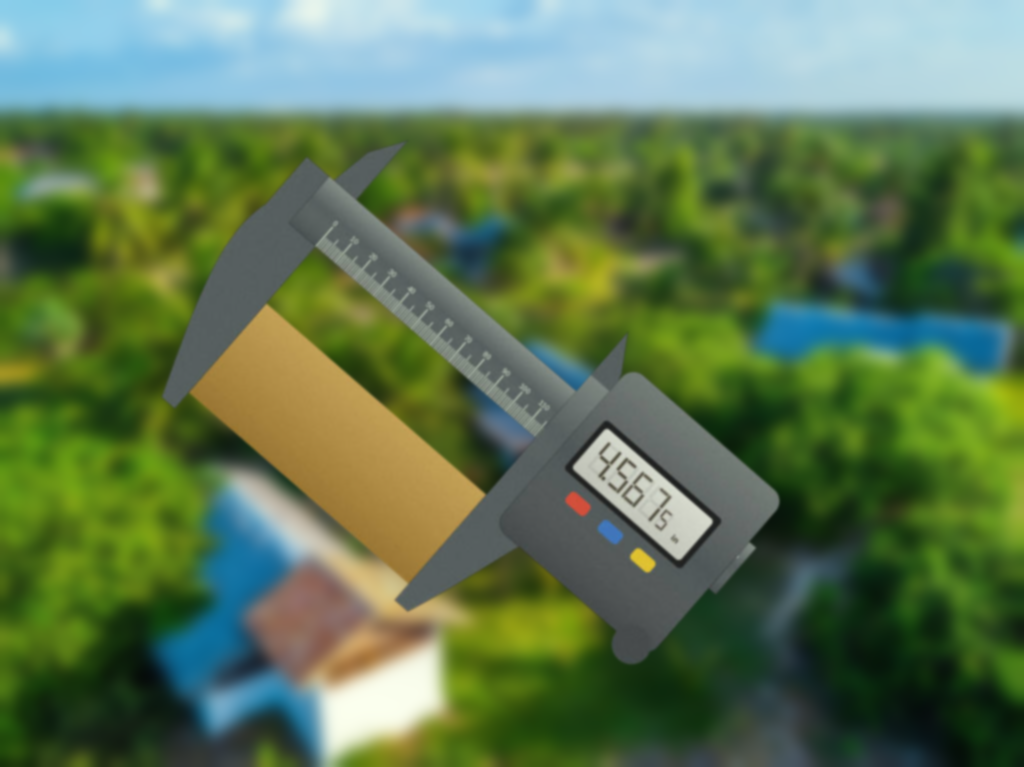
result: 4.5675 in
